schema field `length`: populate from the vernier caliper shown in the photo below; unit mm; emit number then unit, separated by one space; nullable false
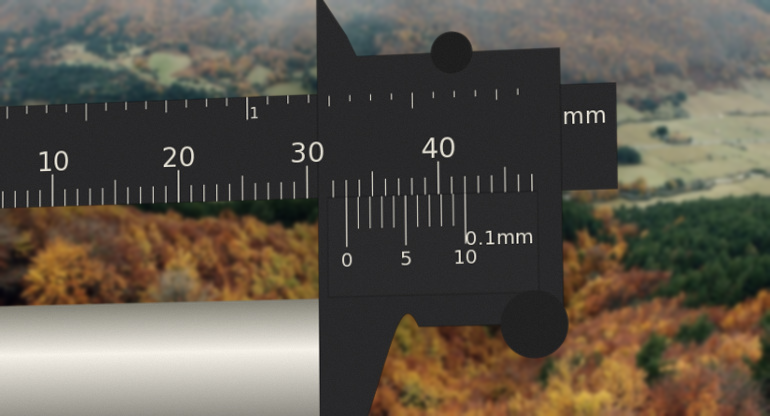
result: 33.0 mm
